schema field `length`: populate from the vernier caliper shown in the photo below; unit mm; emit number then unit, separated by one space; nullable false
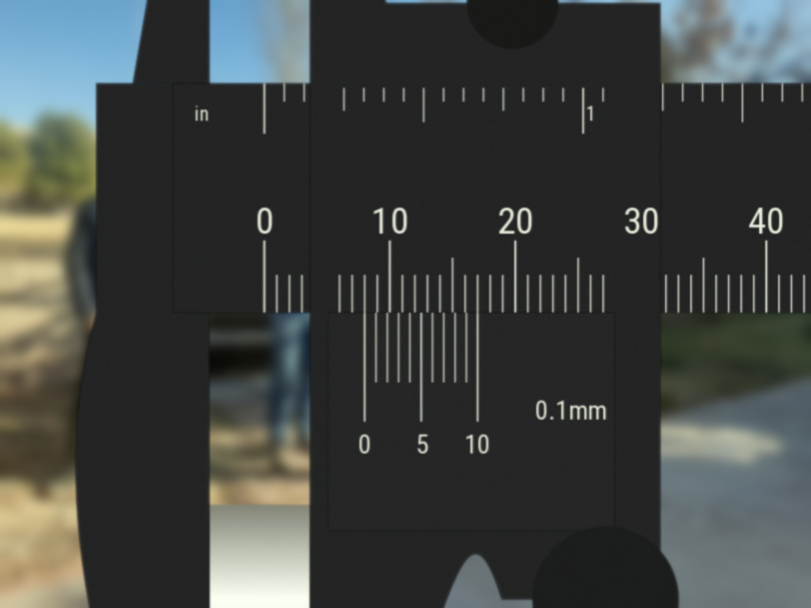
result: 8.0 mm
